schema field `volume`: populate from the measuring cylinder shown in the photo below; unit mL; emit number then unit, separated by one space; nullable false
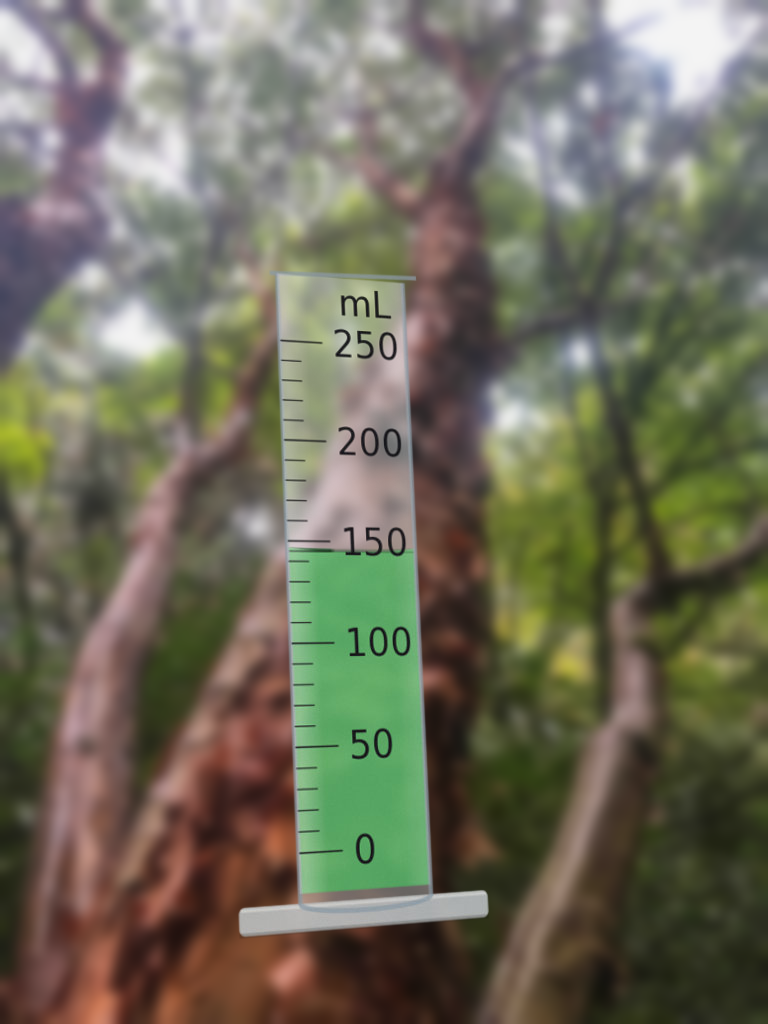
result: 145 mL
